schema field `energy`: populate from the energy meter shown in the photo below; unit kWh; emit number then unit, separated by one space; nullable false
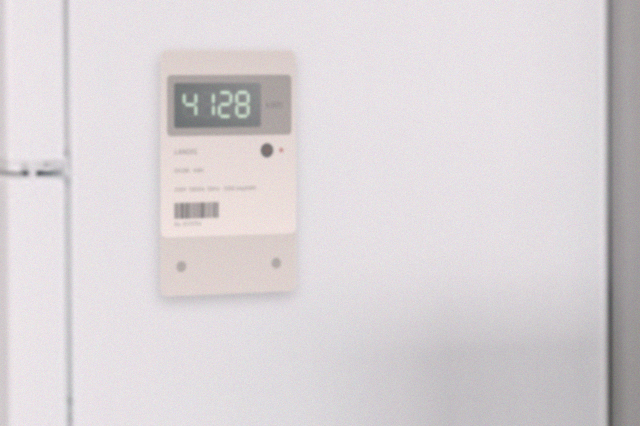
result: 4128 kWh
